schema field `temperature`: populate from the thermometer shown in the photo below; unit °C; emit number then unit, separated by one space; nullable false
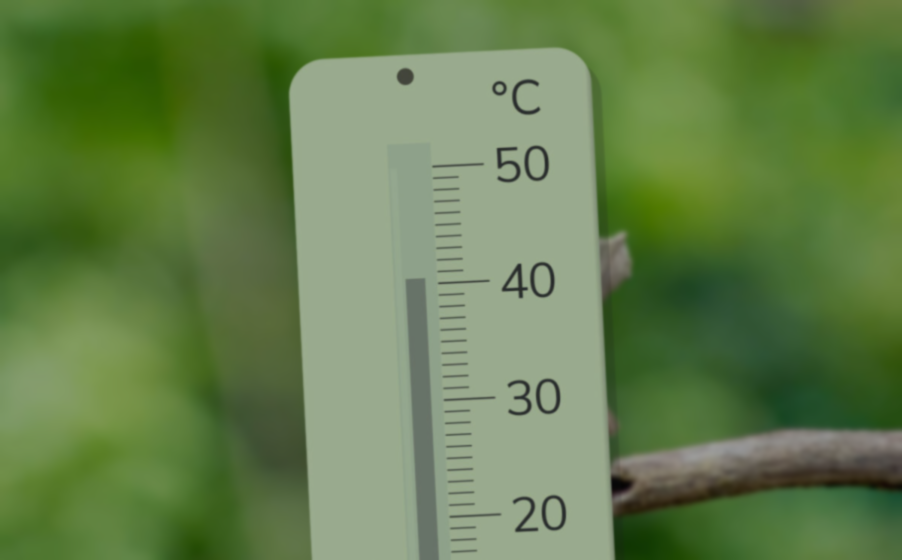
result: 40.5 °C
